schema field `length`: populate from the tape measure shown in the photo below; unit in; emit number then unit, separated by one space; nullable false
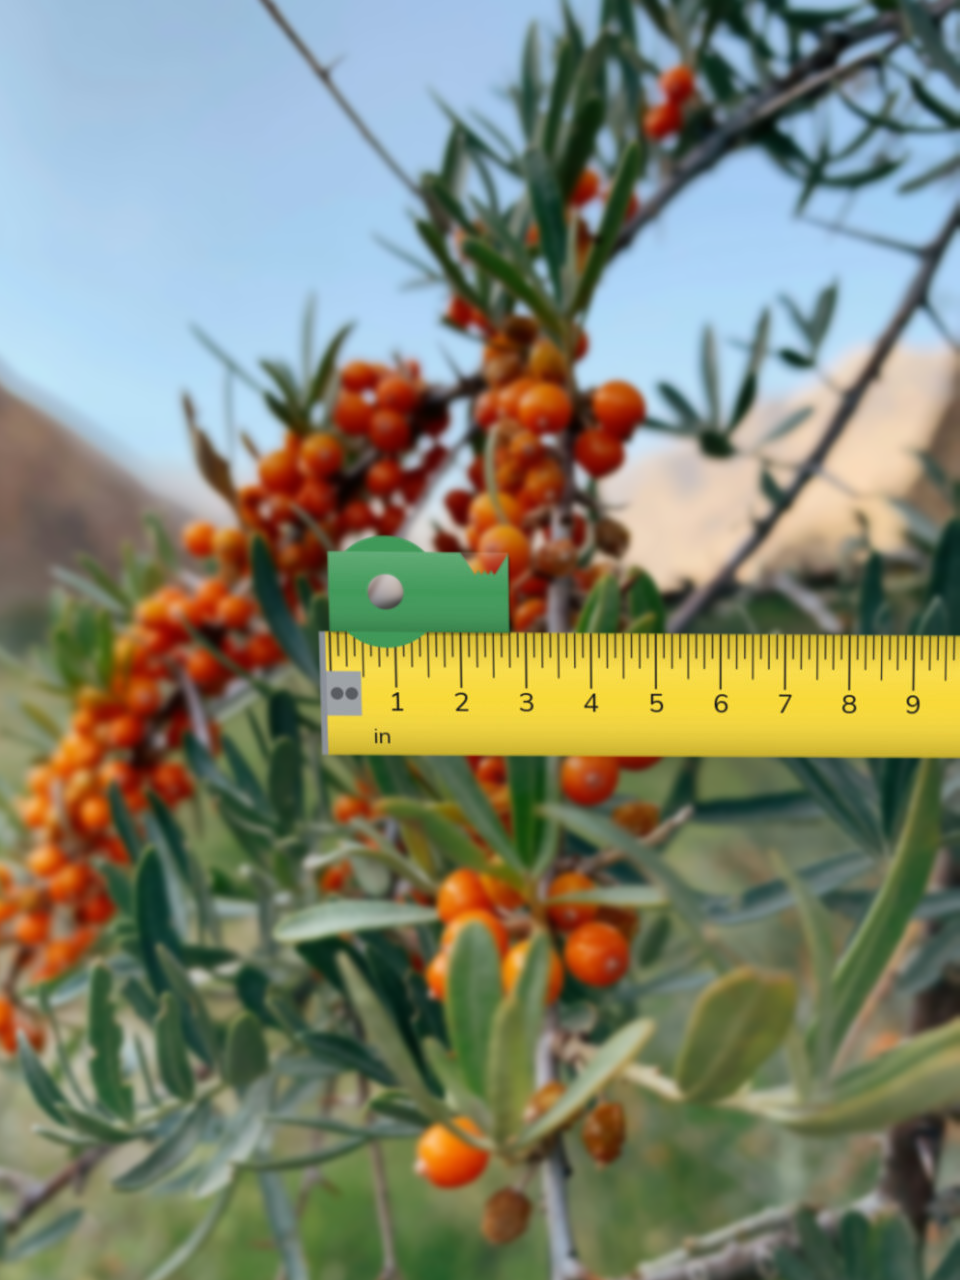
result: 2.75 in
